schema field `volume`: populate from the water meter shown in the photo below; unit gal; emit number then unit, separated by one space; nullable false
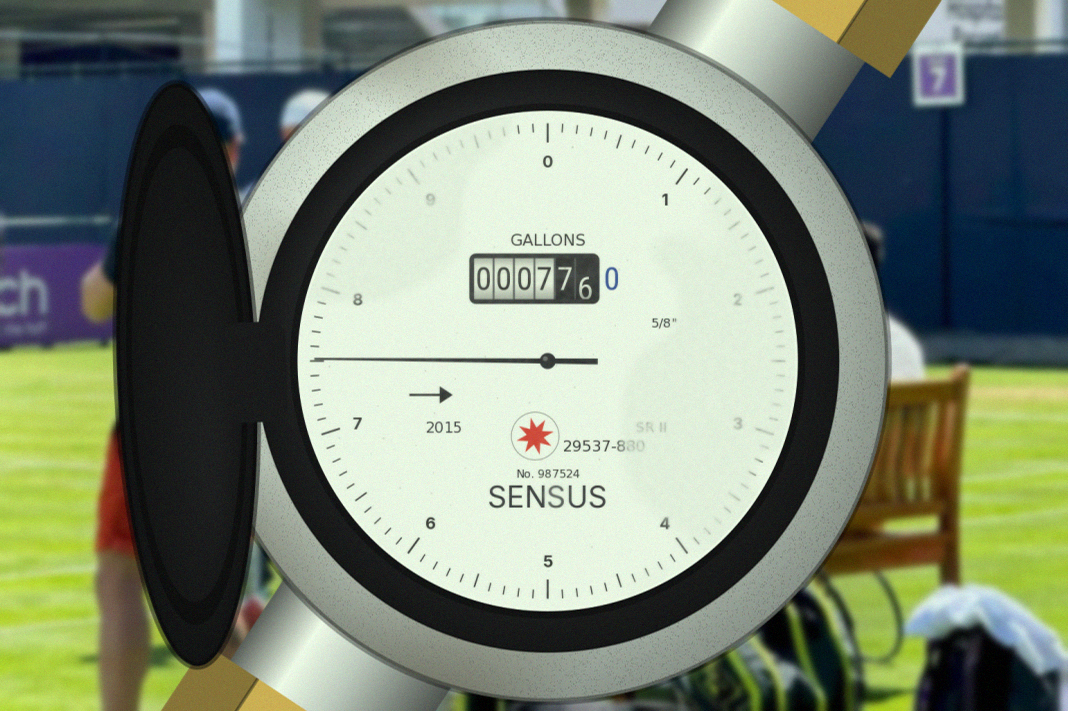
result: 7757.5 gal
